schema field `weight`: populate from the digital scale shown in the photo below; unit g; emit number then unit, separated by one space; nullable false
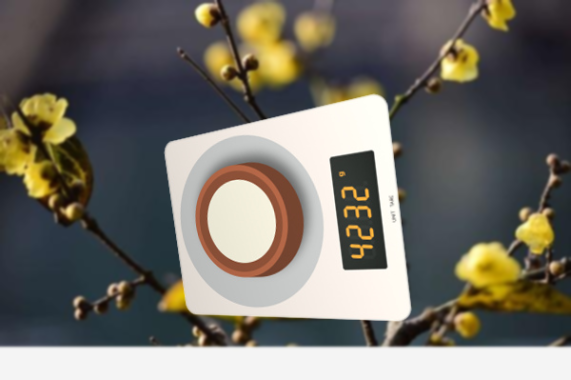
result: 4232 g
